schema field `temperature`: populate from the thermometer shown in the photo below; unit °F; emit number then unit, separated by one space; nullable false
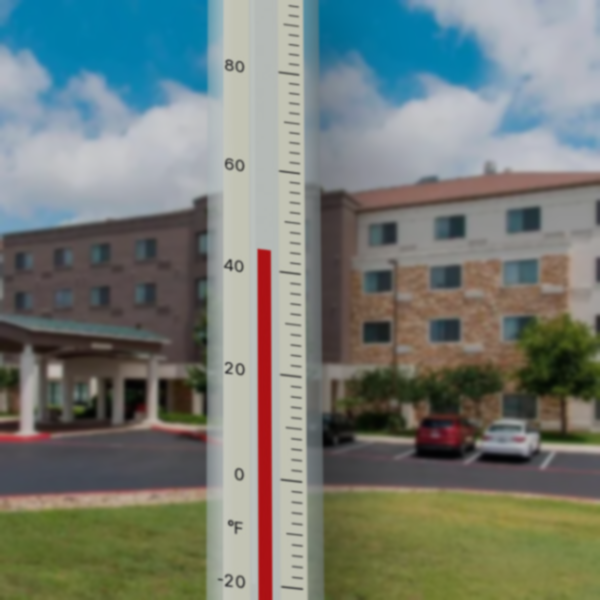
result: 44 °F
